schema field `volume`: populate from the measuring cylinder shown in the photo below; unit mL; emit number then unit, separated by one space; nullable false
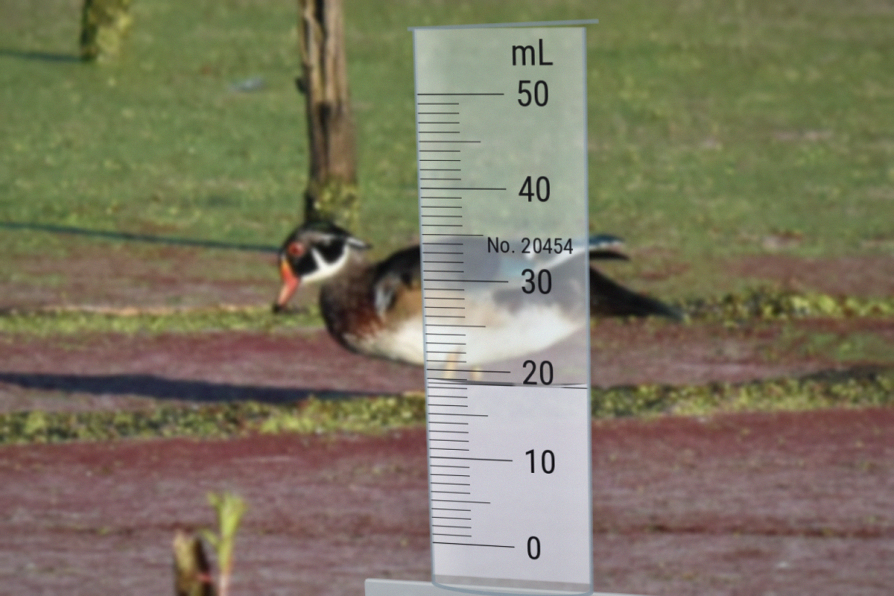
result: 18.5 mL
